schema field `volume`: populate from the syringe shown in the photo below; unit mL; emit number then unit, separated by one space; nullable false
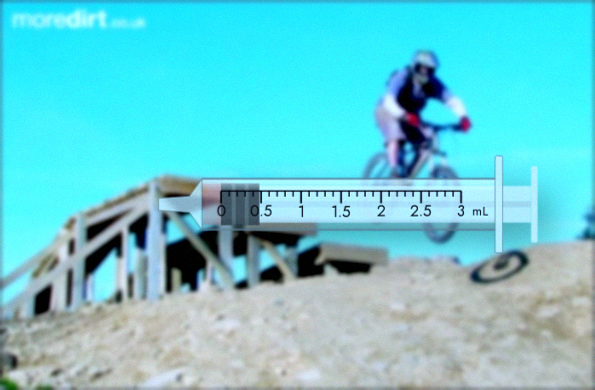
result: 0 mL
